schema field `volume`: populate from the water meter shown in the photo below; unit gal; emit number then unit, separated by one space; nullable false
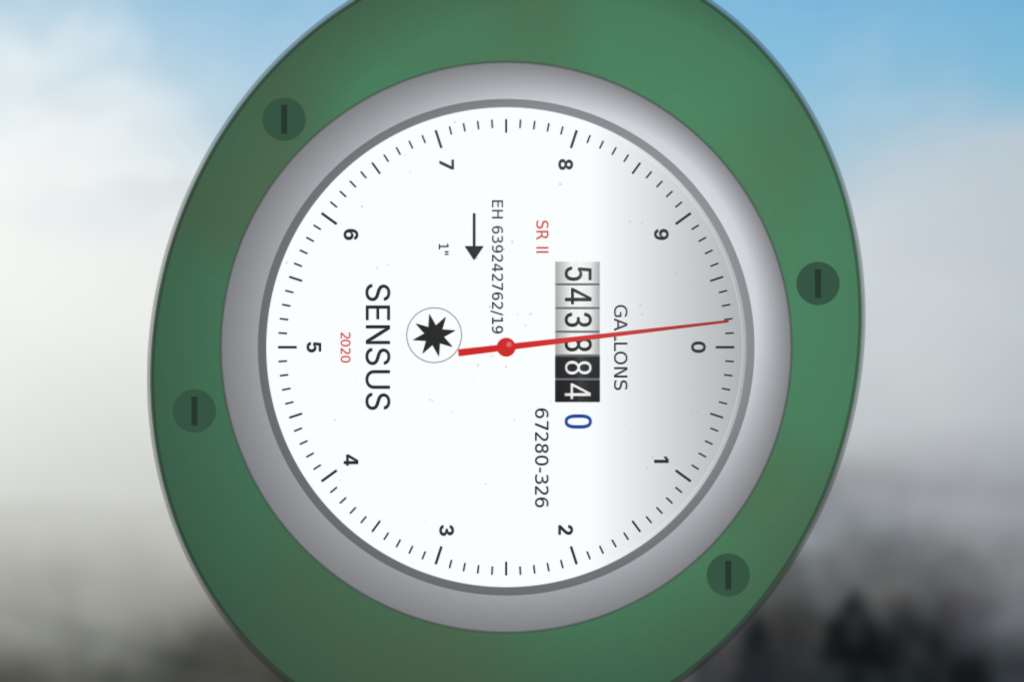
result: 5438839.8 gal
